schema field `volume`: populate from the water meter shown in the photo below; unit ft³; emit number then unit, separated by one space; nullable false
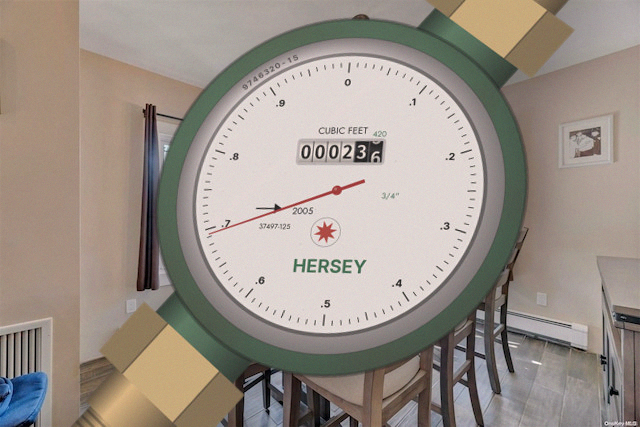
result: 235.69 ft³
